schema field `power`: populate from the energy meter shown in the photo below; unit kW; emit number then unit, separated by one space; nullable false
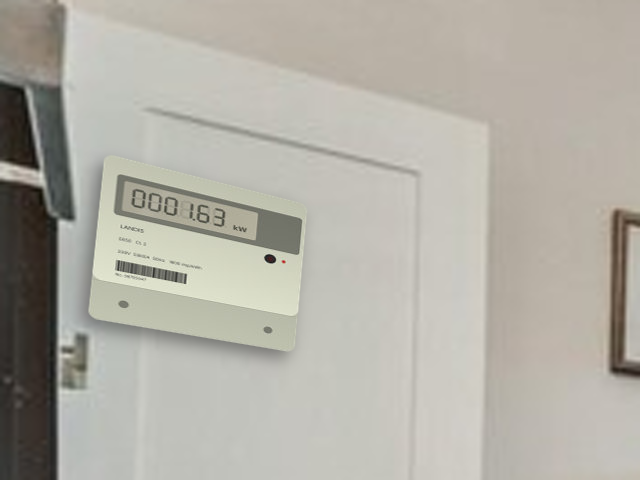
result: 1.63 kW
